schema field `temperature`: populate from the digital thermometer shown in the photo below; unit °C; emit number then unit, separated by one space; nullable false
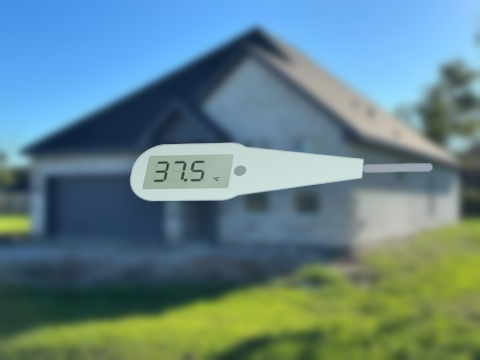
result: 37.5 °C
